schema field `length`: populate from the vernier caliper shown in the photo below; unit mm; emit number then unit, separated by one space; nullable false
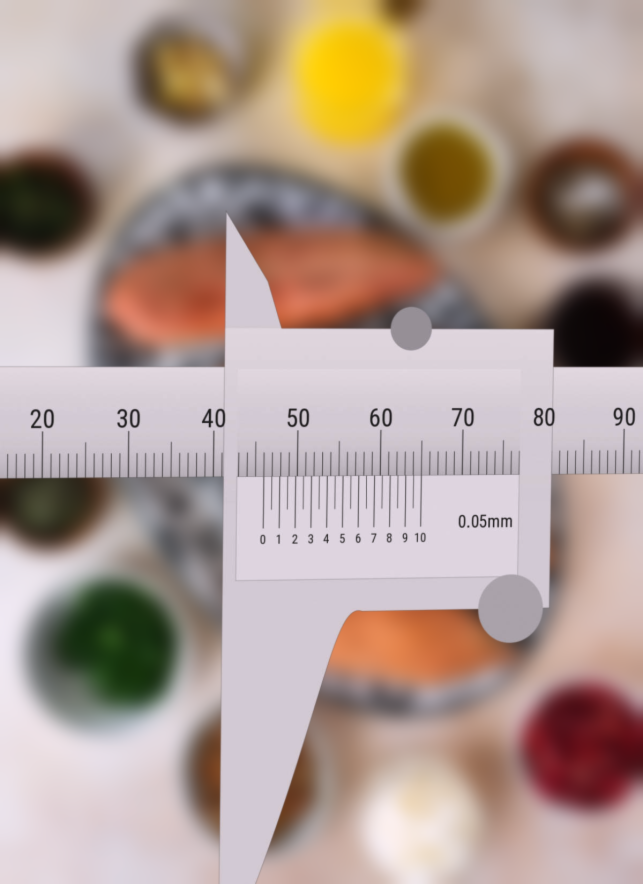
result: 46.0 mm
